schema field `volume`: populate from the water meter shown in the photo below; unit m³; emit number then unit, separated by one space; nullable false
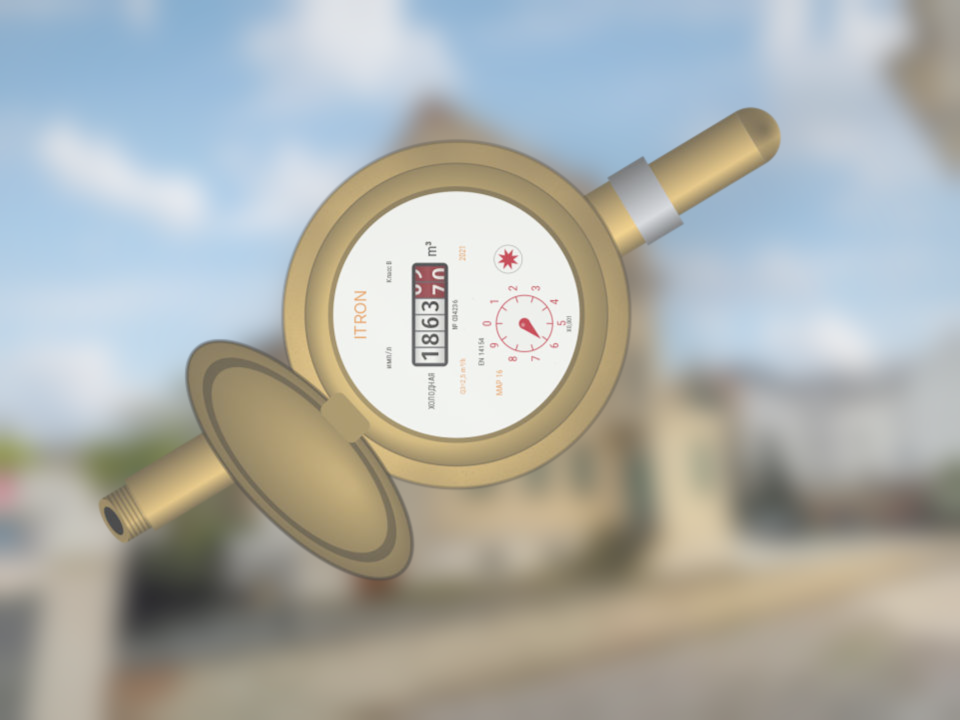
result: 1863.696 m³
